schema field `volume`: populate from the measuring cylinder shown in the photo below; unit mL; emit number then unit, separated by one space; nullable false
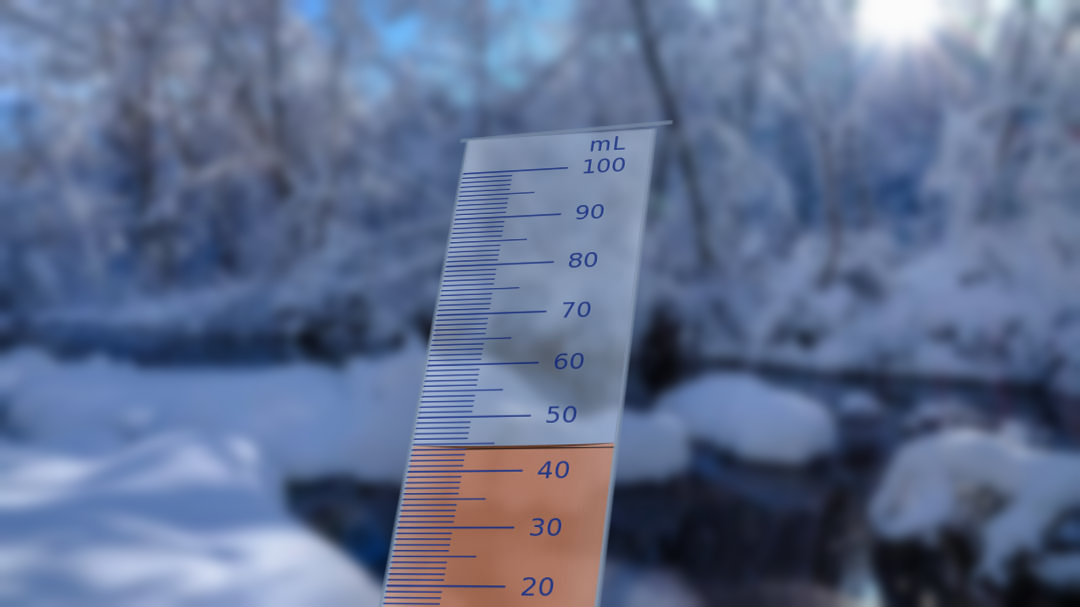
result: 44 mL
